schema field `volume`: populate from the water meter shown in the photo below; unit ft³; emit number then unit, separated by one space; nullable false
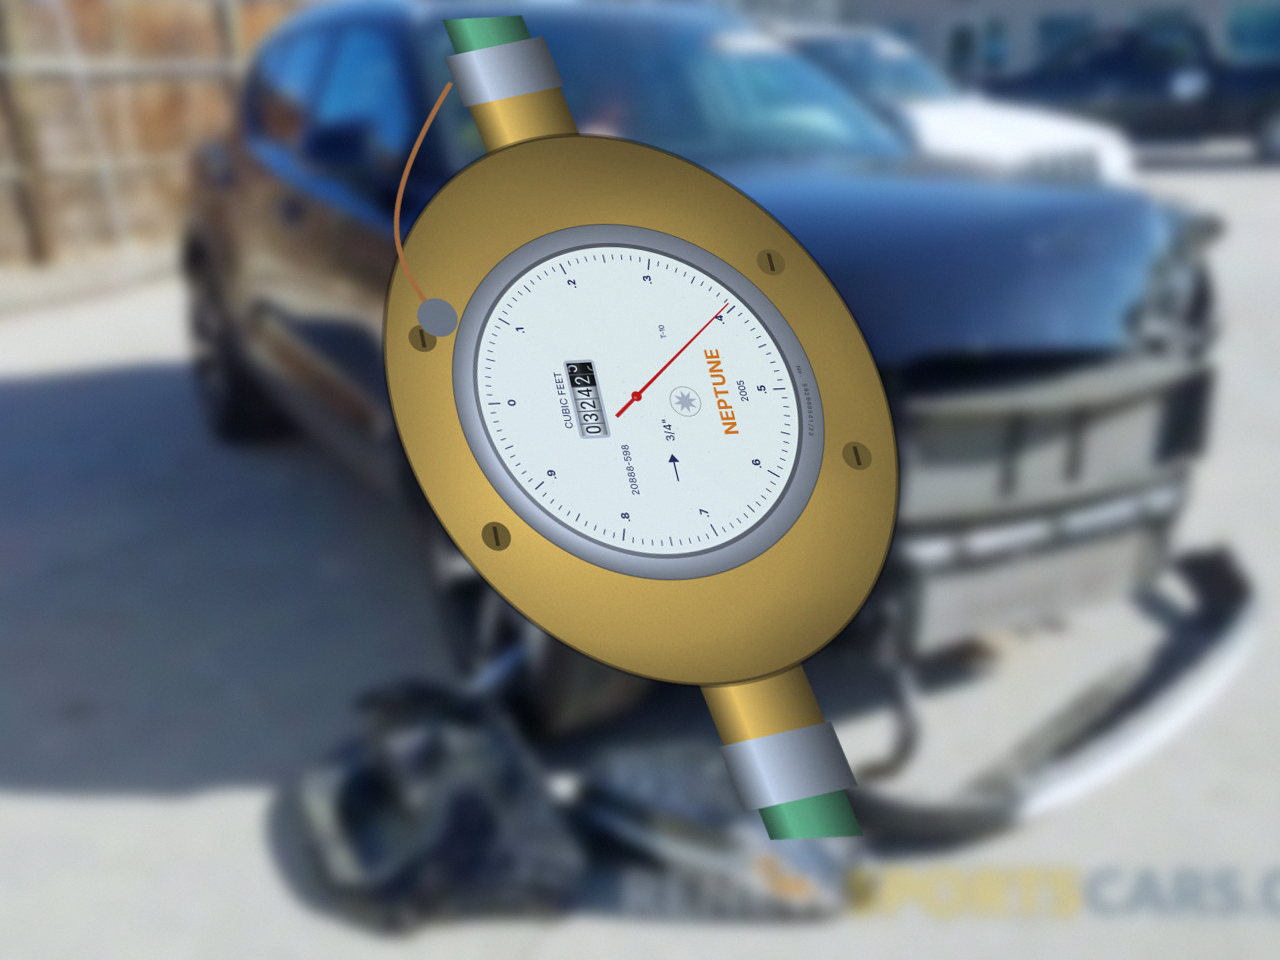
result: 32425.39 ft³
